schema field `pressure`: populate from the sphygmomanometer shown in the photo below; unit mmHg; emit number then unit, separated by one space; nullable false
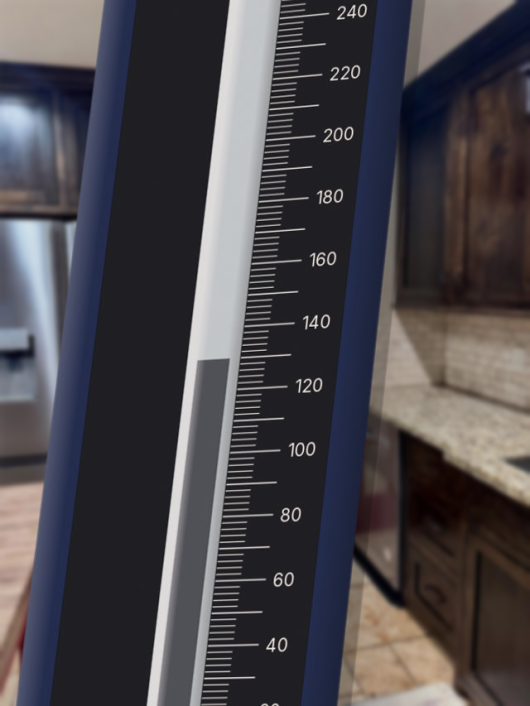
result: 130 mmHg
